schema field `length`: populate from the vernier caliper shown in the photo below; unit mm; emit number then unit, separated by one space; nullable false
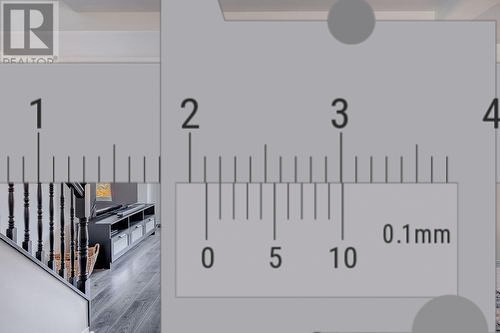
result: 21.1 mm
